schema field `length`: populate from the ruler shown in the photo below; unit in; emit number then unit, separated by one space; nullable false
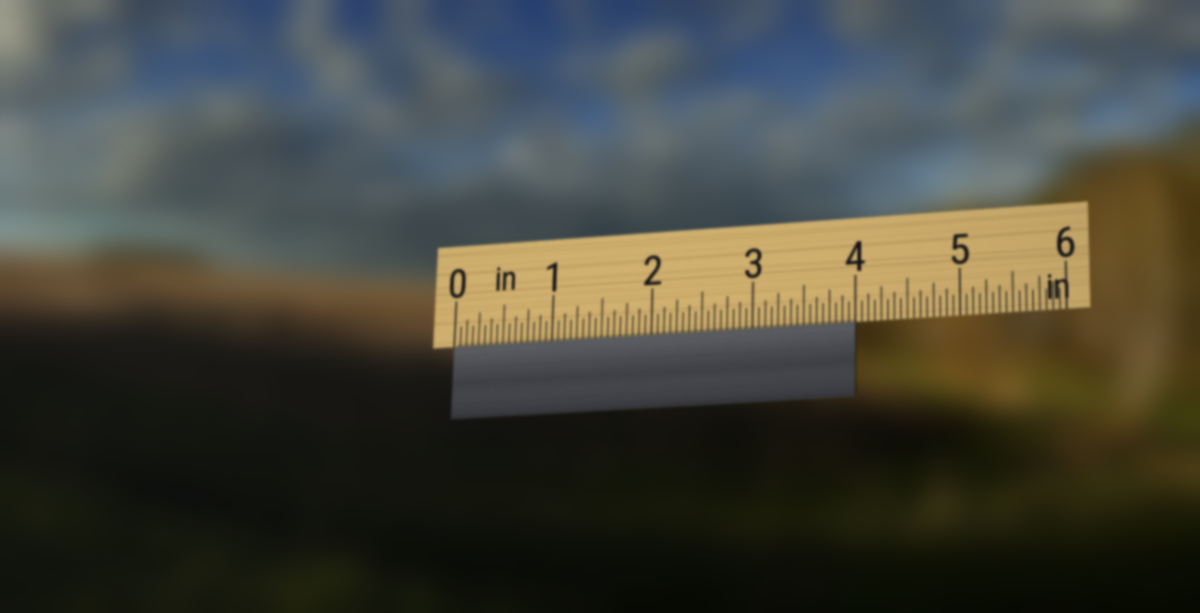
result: 4 in
